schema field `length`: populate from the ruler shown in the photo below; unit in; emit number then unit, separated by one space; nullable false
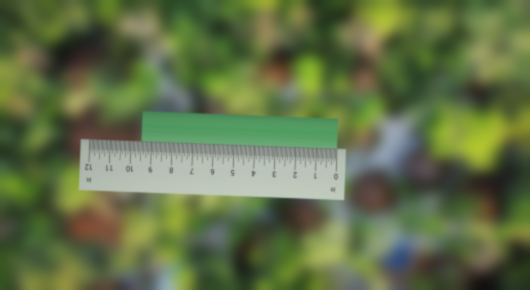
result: 9.5 in
